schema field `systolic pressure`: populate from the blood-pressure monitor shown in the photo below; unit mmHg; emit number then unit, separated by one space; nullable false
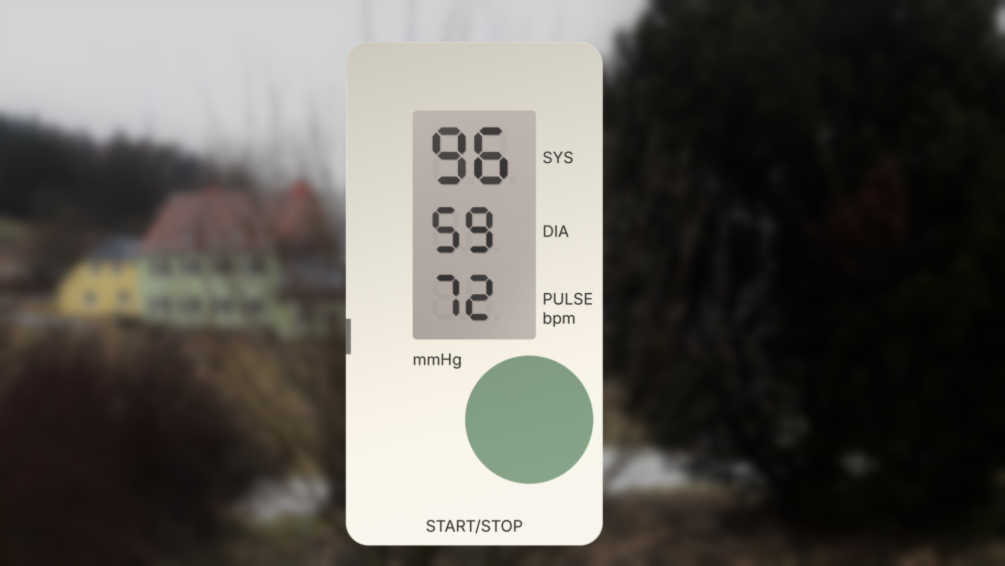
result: 96 mmHg
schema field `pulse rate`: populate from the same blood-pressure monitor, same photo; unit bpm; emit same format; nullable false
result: 72 bpm
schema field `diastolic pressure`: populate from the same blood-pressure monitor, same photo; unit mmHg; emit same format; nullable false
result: 59 mmHg
